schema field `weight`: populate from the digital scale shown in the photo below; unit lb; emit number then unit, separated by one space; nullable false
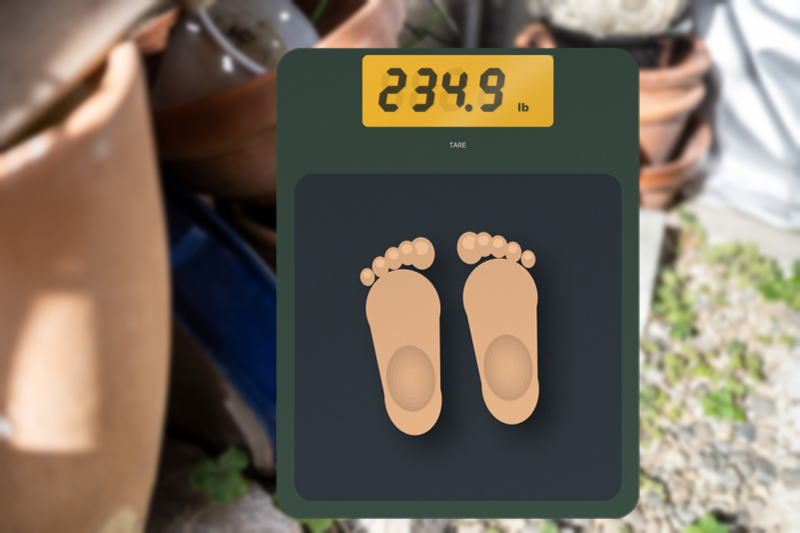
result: 234.9 lb
